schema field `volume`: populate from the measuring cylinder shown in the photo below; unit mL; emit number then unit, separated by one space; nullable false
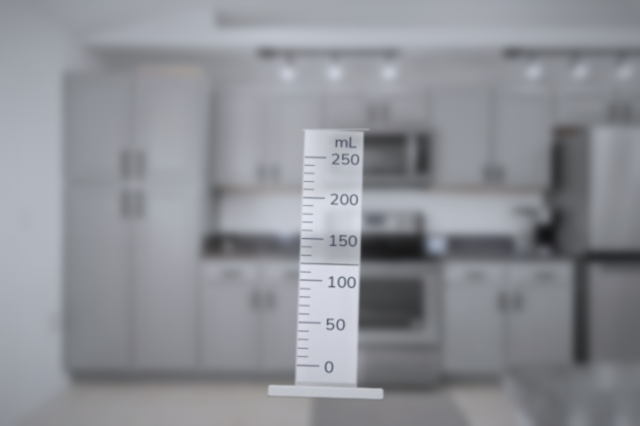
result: 120 mL
